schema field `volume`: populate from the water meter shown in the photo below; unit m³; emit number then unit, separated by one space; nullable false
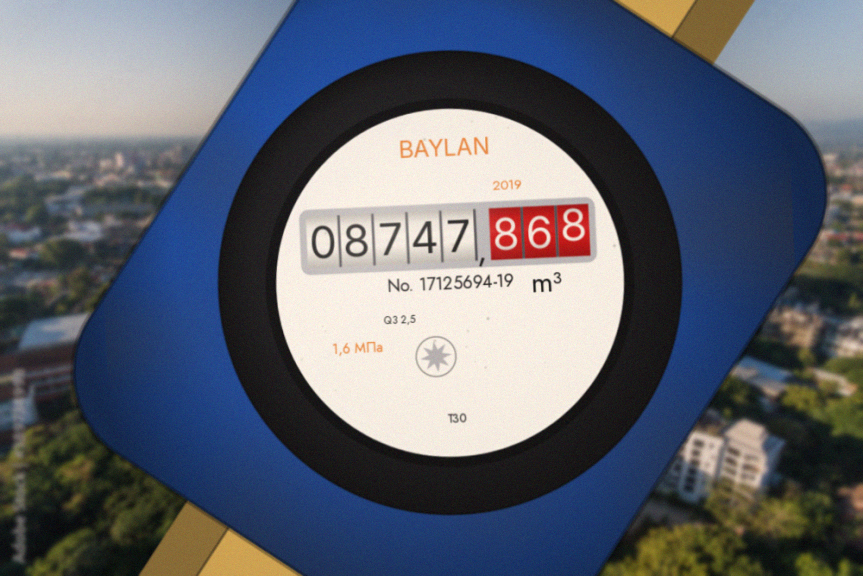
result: 8747.868 m³
